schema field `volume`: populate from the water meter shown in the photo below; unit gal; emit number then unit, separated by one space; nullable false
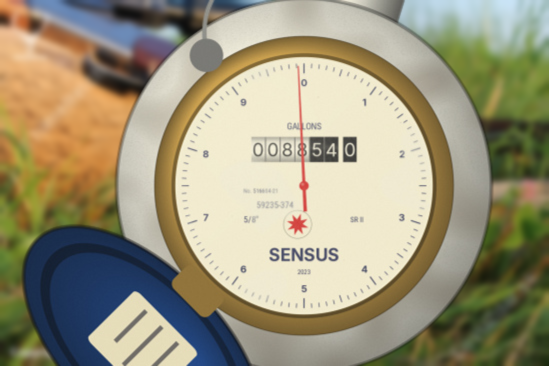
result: 88539.9 gal
